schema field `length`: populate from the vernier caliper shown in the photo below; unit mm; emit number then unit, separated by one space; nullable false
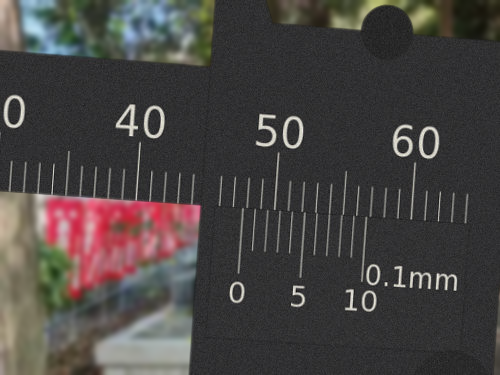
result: 47.7 mm
